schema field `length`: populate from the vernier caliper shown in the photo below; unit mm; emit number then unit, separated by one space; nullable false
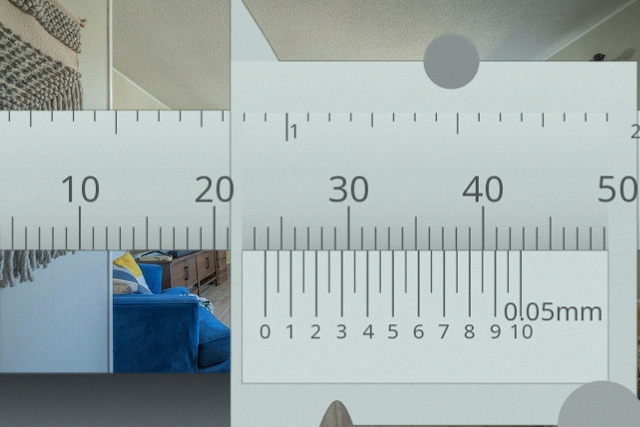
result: 23.8 mm
